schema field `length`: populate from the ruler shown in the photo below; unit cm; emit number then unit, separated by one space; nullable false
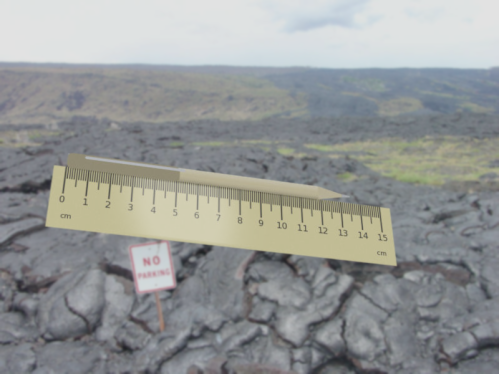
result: 13.5 cm
